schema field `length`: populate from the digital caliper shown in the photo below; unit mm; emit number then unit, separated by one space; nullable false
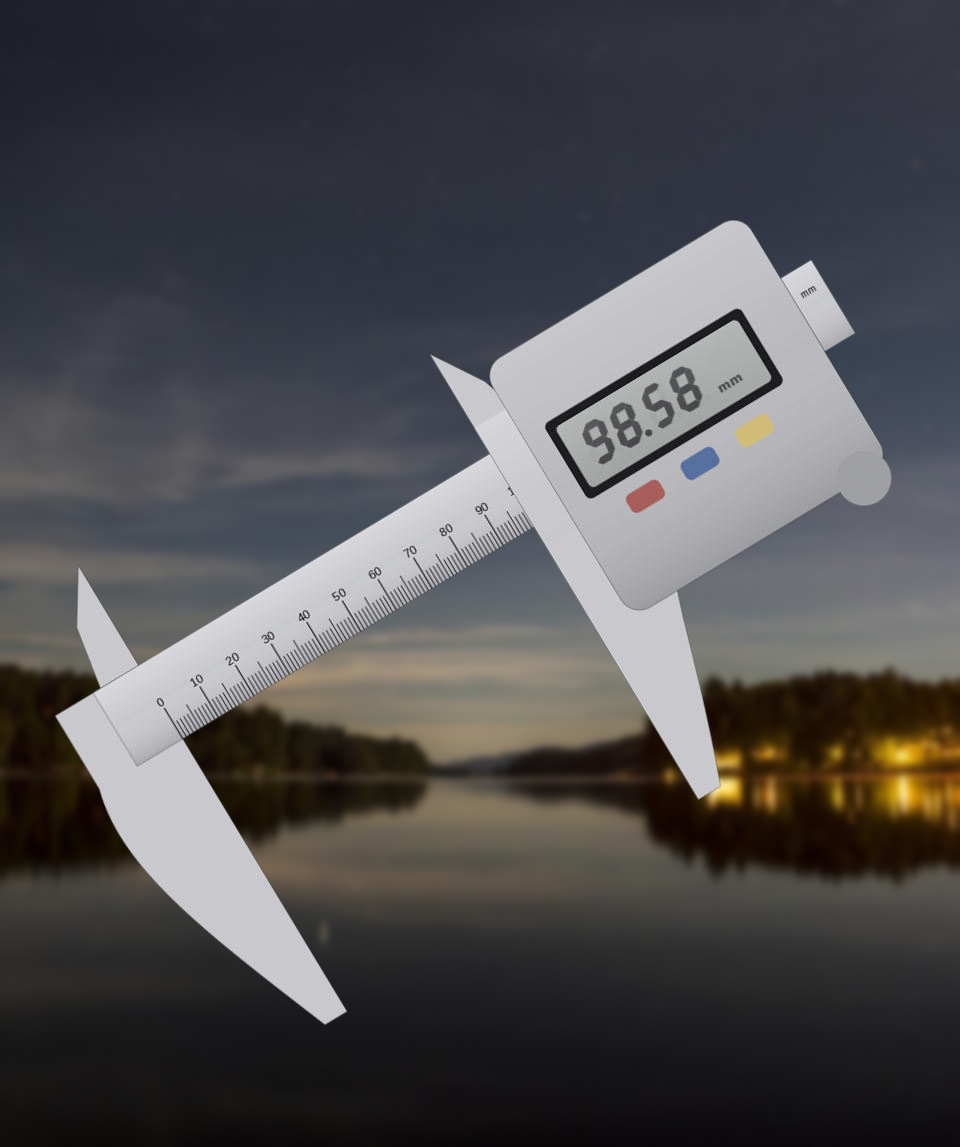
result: 98.58 mm
